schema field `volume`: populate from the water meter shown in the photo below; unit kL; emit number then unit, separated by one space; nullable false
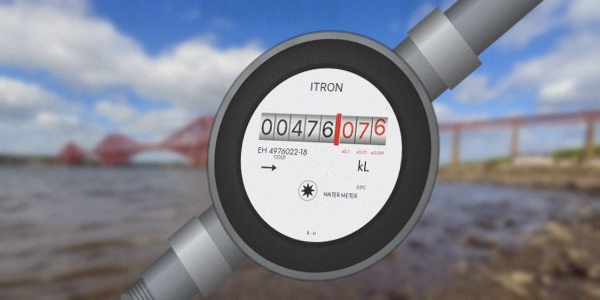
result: 476.076 kL
